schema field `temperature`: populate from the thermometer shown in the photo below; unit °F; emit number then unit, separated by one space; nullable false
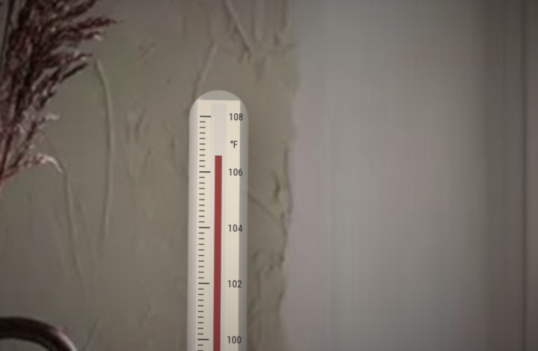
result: 106.6 °F
